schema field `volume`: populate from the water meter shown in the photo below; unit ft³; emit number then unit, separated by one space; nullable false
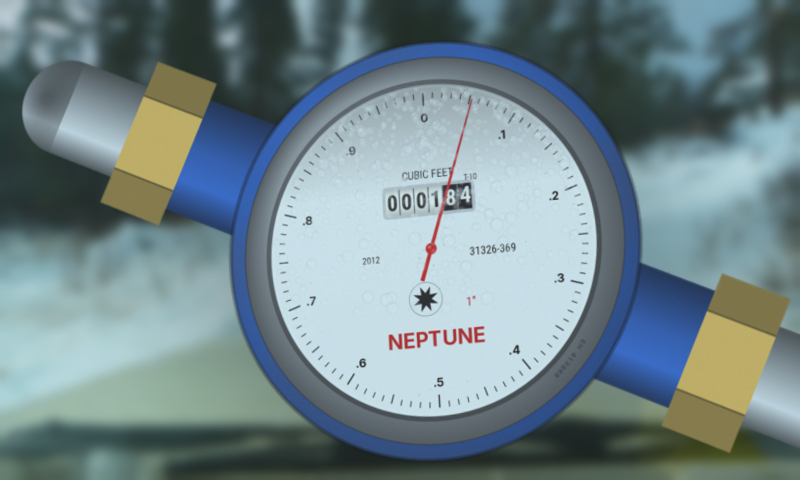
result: 184.05 ft³
